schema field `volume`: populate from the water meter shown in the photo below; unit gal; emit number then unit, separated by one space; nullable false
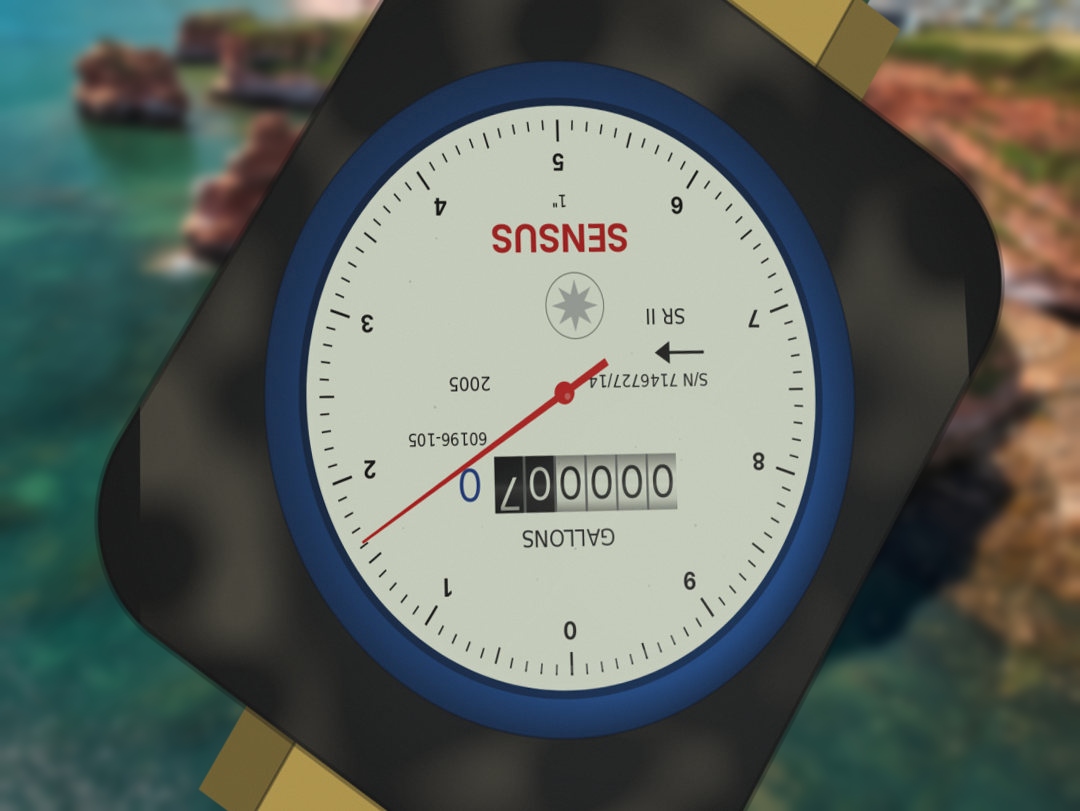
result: 71.6 gal
